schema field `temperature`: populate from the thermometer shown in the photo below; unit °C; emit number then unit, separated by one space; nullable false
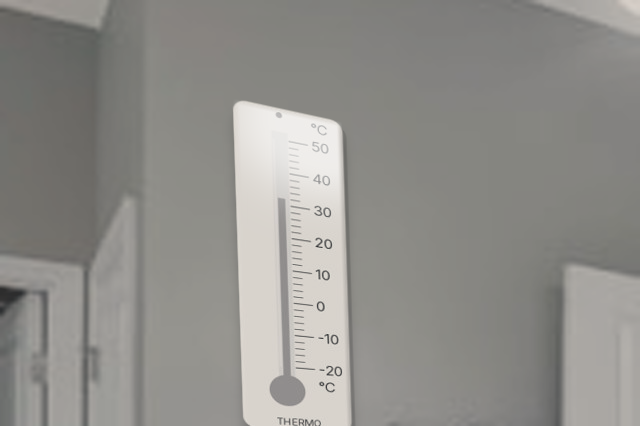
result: 32 °C
